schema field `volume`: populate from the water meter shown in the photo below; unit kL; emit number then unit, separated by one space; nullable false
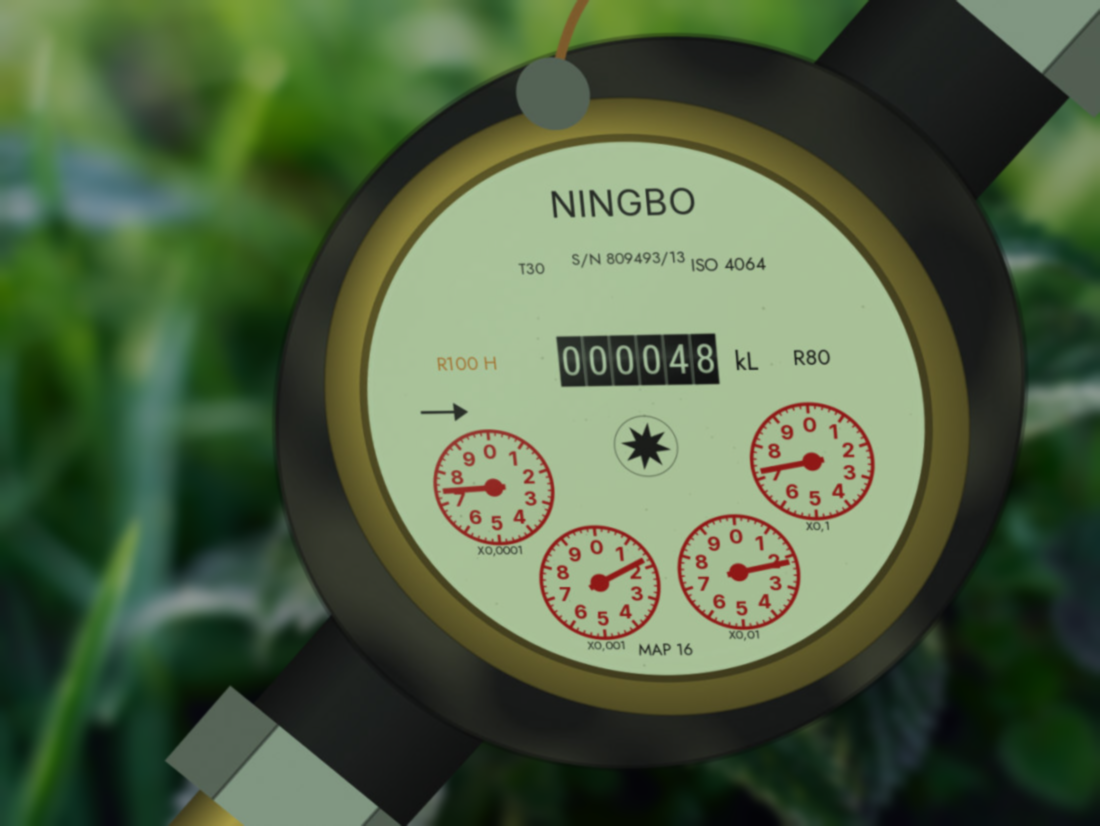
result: 48.7217 kL
